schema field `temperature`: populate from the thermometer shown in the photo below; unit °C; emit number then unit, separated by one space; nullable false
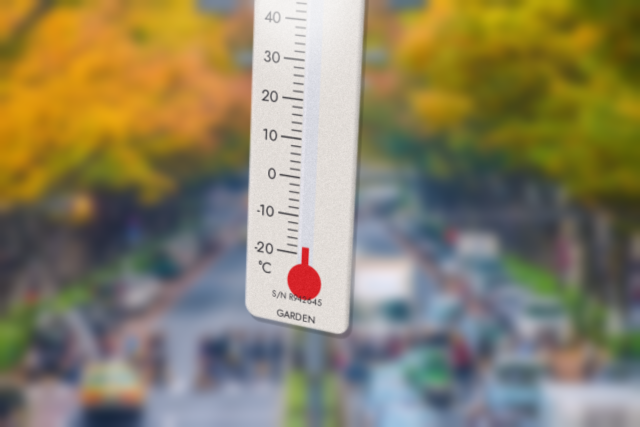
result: -18 °C
